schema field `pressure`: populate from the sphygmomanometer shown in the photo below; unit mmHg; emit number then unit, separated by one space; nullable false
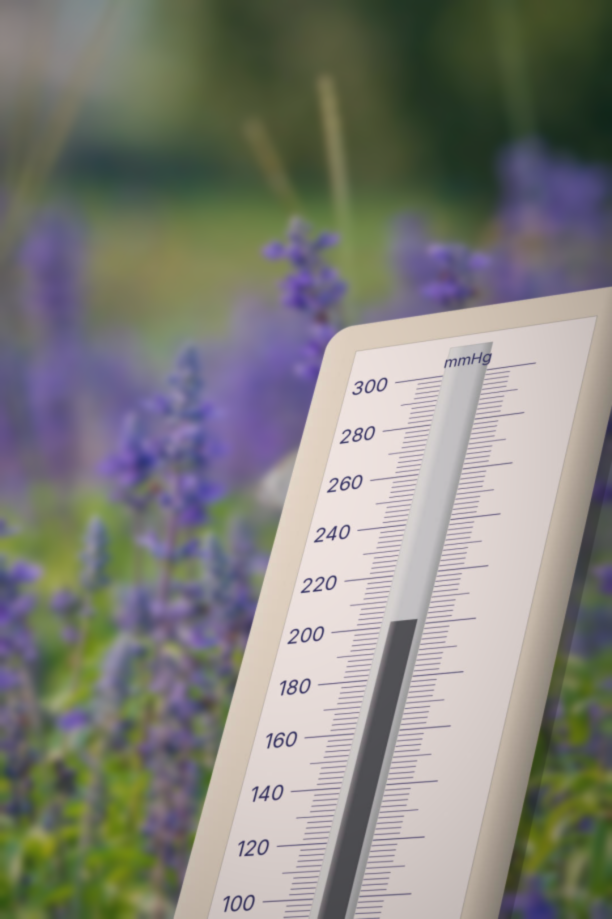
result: 202 mmHg
